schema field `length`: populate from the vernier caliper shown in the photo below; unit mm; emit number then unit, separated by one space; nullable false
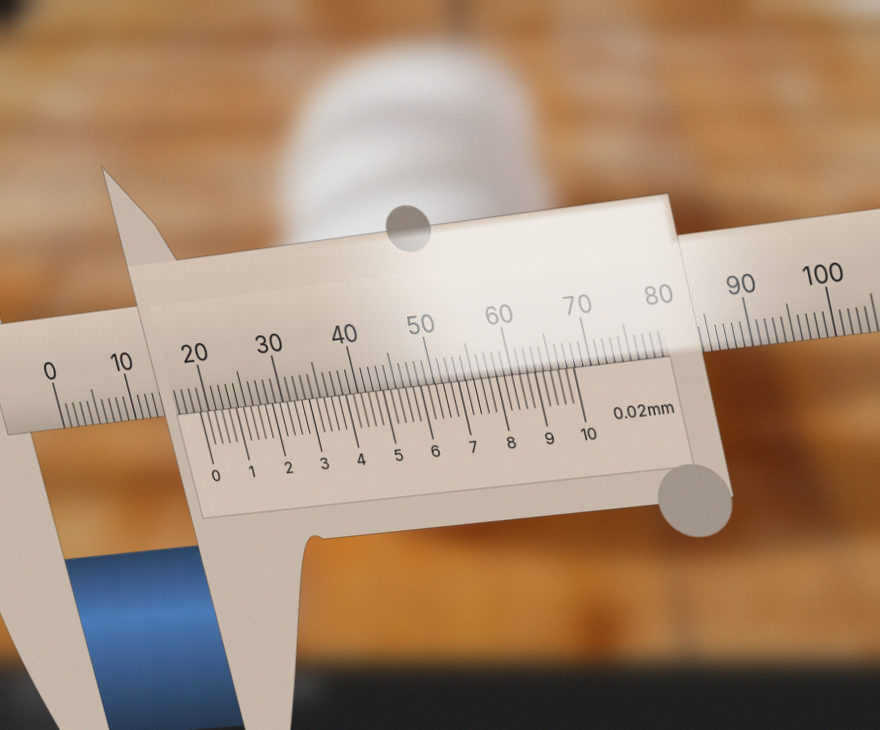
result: 18.8 mm
